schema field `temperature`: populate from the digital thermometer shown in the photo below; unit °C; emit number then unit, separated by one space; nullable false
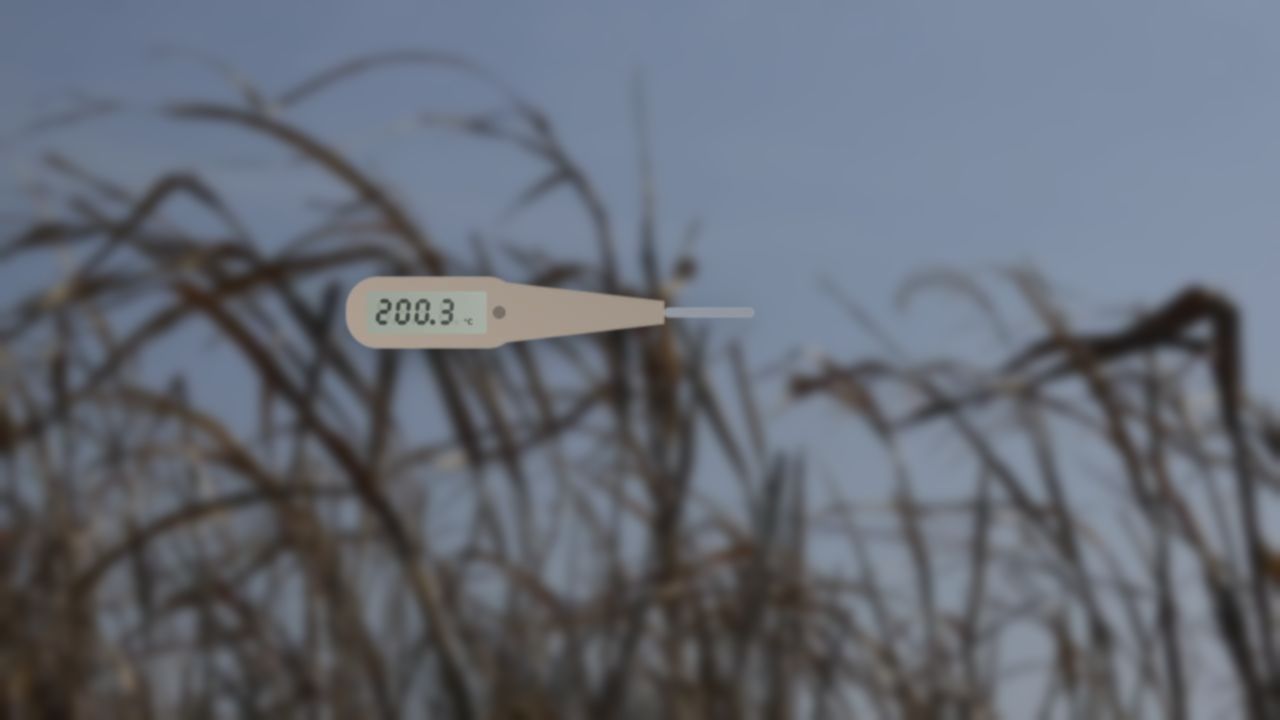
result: 200.3 °C
